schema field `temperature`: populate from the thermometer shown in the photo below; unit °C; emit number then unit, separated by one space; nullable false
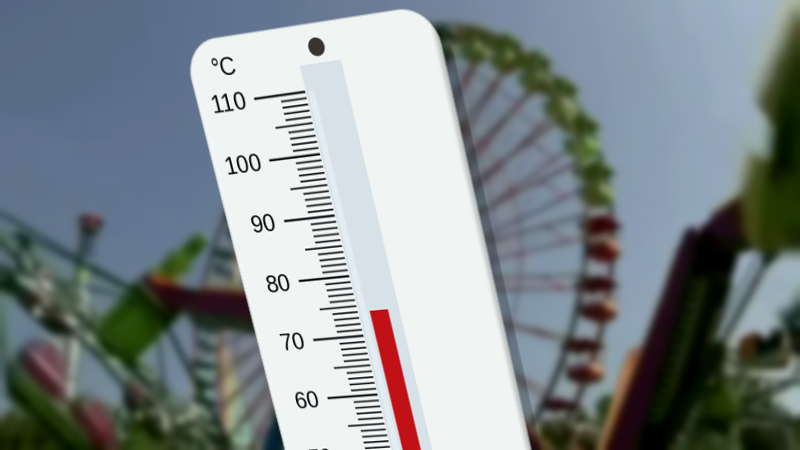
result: 74 °C
